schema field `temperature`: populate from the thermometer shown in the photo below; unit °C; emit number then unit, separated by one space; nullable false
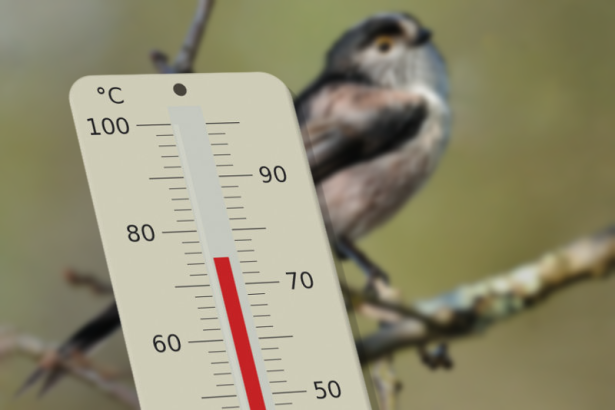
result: 75 °C
